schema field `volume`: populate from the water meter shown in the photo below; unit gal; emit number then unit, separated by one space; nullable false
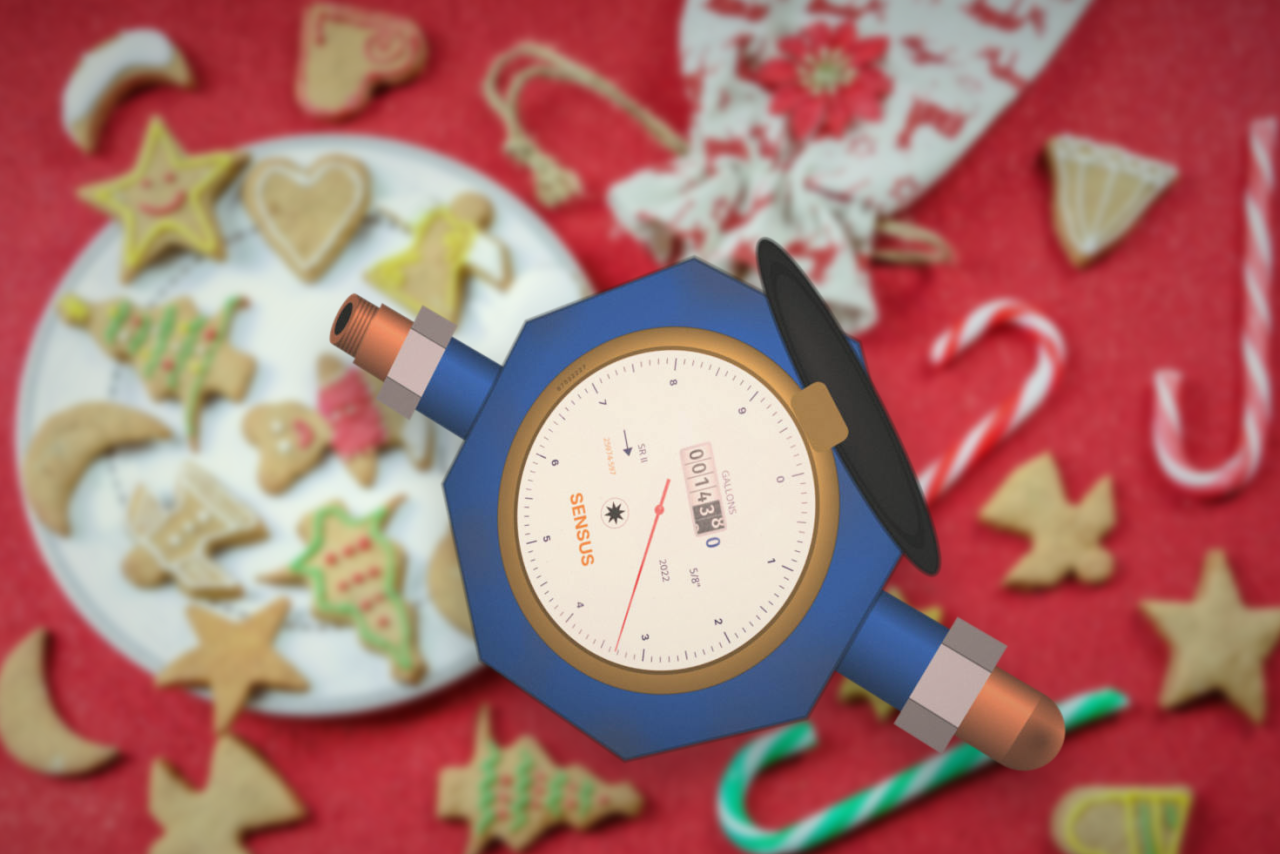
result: 14383.3 gal
